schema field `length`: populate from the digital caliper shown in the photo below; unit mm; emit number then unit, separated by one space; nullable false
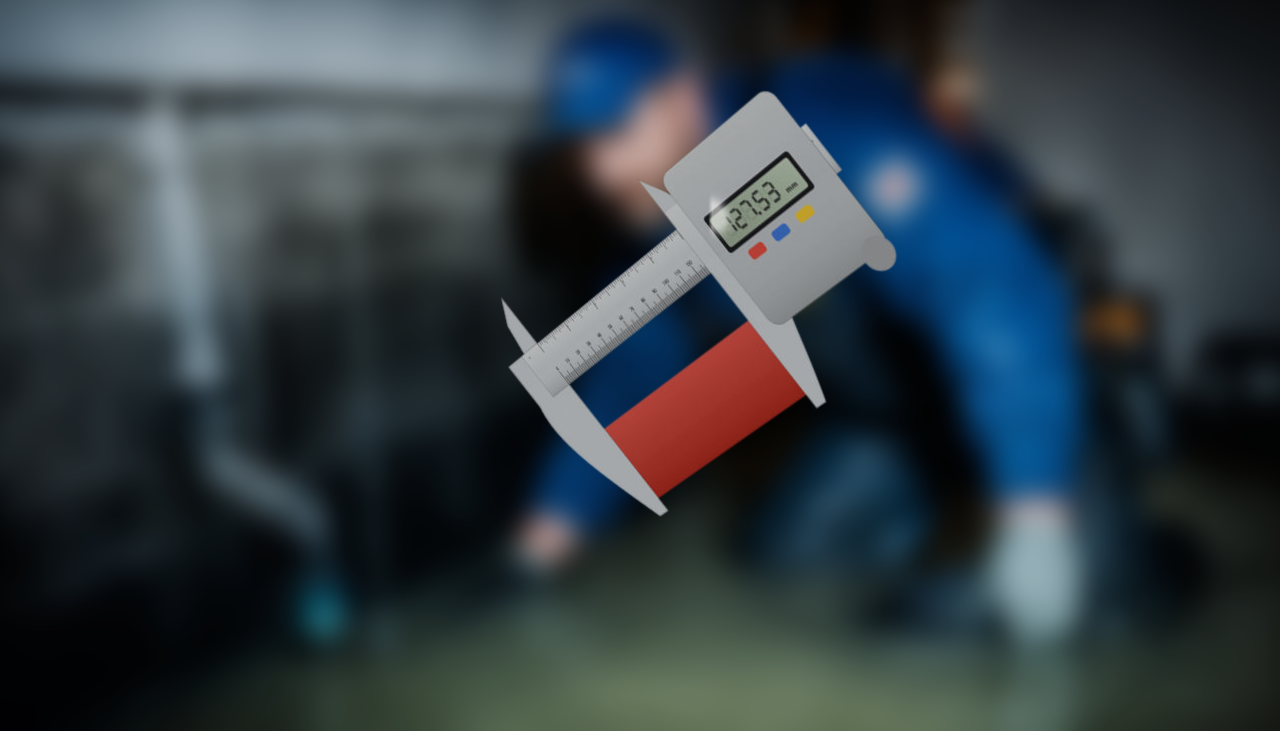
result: 127.53 mm
